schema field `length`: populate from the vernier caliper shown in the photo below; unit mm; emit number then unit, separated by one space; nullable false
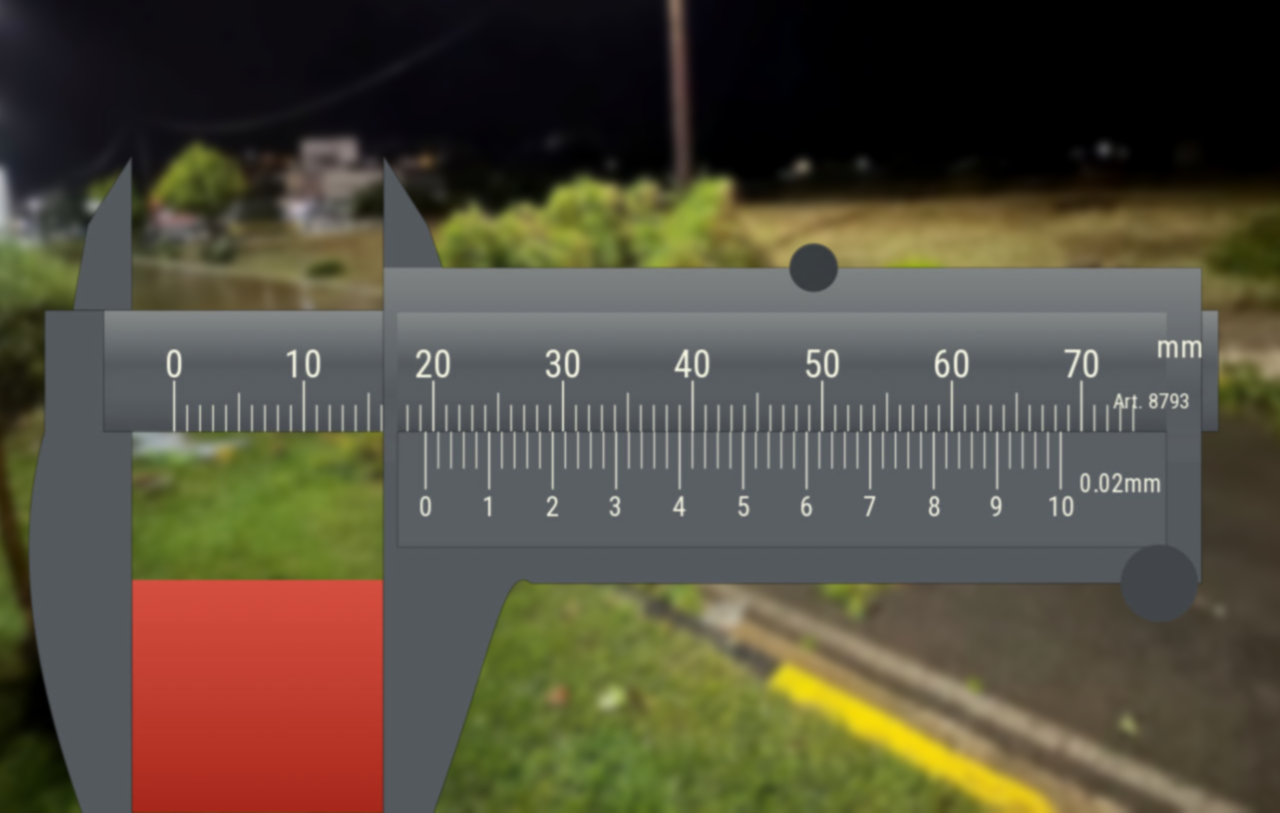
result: 19.4 mm
